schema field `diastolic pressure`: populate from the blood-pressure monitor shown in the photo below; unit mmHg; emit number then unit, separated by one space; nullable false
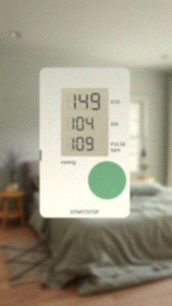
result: 104 mmHg
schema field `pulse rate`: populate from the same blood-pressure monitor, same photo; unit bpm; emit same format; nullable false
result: 109 bpm
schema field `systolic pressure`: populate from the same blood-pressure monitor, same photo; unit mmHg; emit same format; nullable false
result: 149 mmHg
